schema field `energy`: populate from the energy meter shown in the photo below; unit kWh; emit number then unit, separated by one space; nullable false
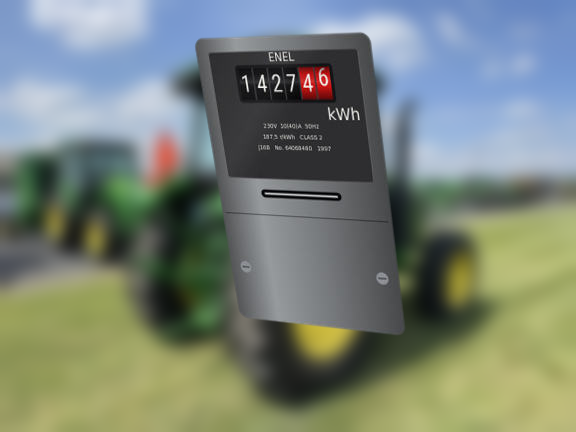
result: 1427.46 kWh
